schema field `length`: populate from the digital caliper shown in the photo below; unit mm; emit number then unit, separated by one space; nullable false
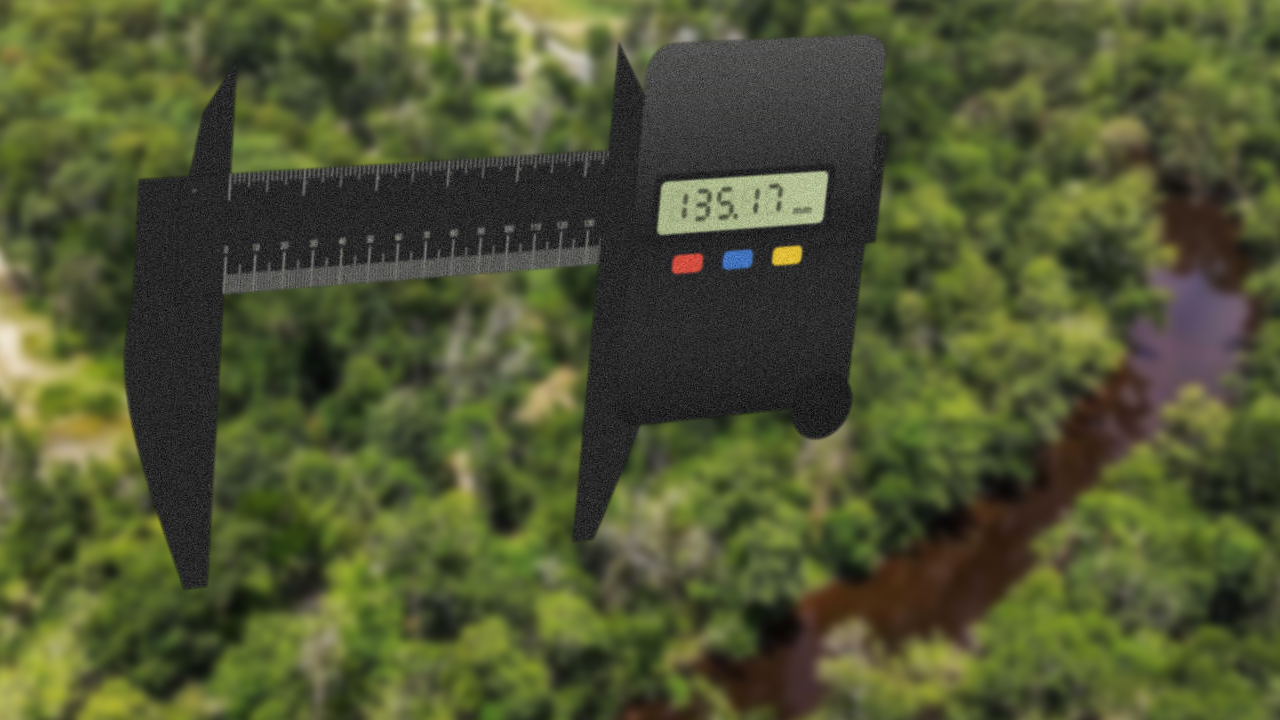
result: 135.17 mm
